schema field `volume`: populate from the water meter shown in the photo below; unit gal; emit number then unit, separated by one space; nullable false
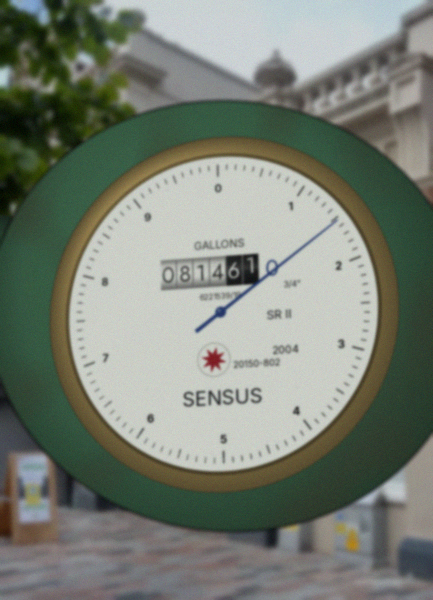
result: 814611.5 gal
